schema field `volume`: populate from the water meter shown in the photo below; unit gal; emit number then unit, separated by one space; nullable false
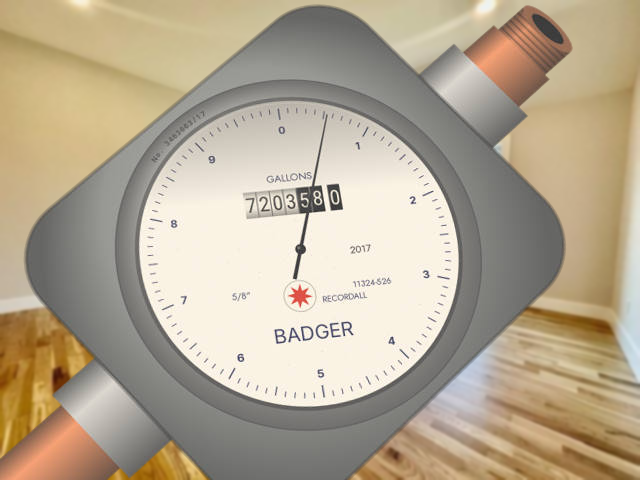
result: 7203580.5 gal
